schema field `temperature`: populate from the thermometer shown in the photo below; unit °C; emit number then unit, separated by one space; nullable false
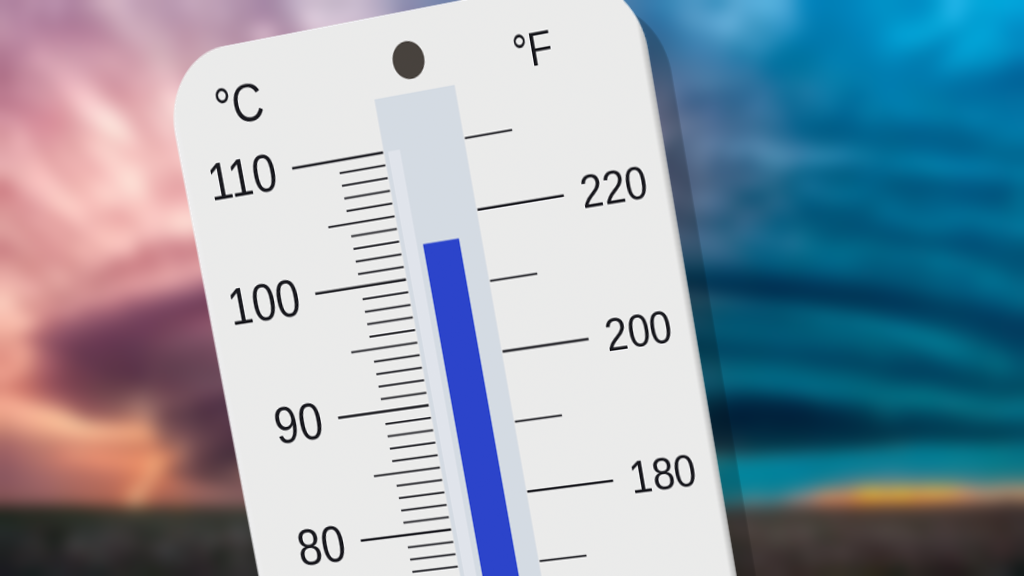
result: 102.5 °C
